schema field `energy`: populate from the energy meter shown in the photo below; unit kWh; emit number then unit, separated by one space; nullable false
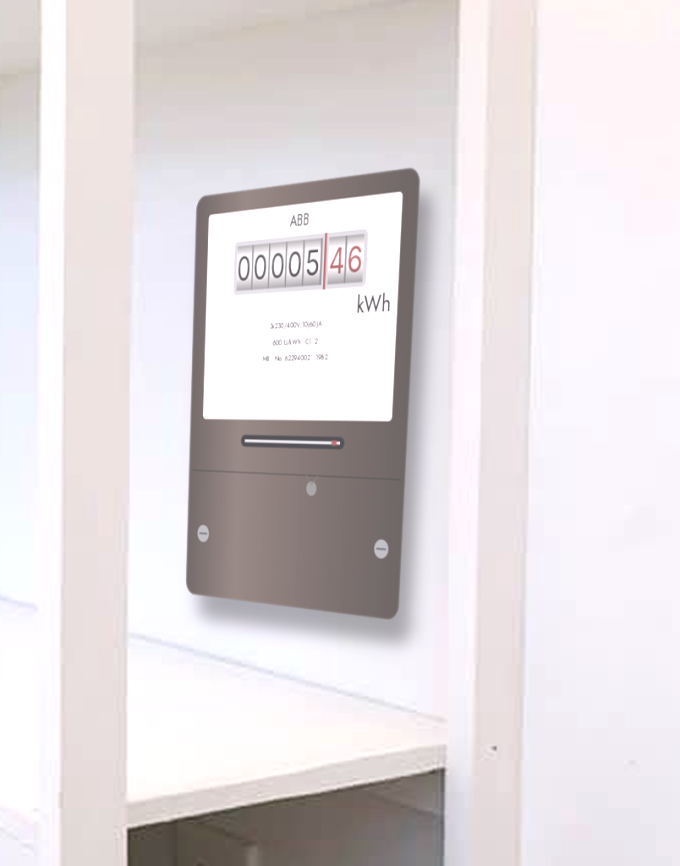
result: 5.46 kWh
